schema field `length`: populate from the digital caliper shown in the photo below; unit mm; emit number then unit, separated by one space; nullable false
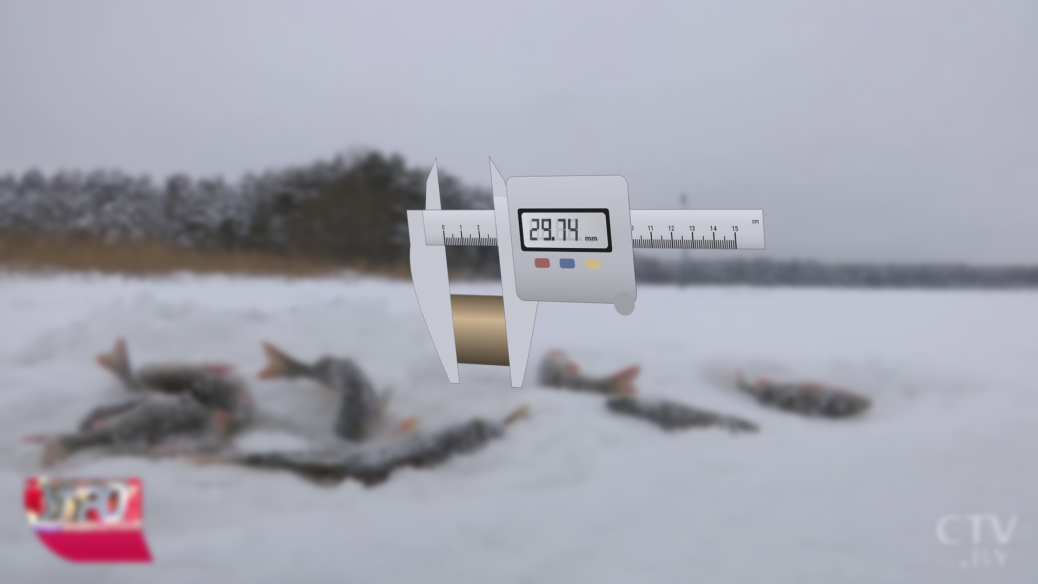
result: 29.74 mm
